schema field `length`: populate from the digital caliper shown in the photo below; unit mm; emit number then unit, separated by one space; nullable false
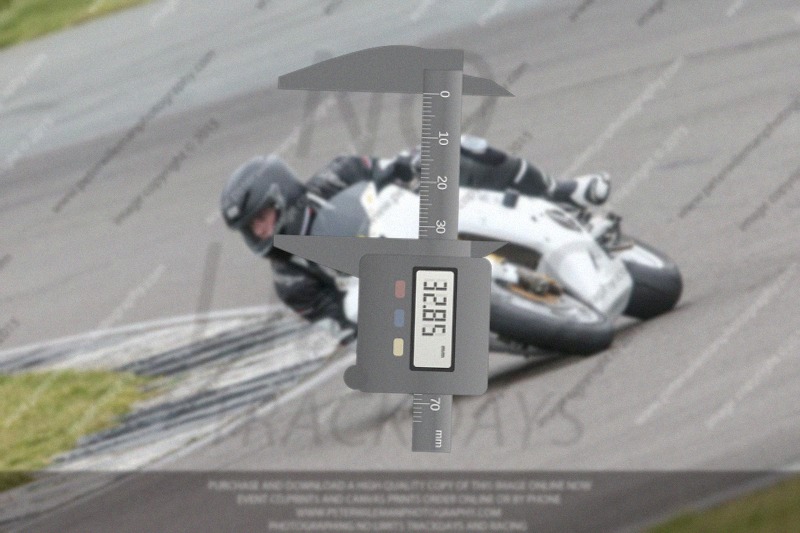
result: 32.85 mm
